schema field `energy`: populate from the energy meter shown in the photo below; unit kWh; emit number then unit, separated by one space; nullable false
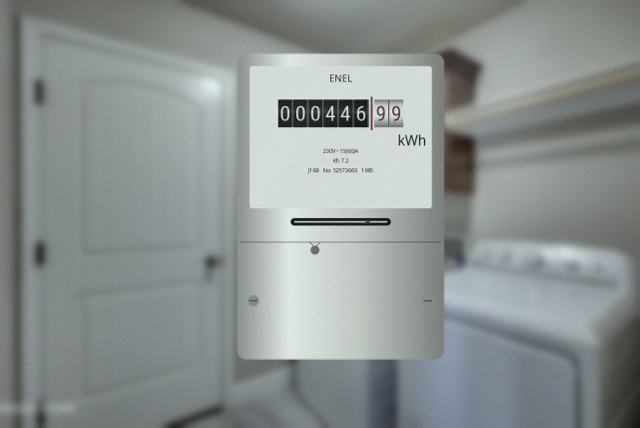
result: 446.99 kWh
